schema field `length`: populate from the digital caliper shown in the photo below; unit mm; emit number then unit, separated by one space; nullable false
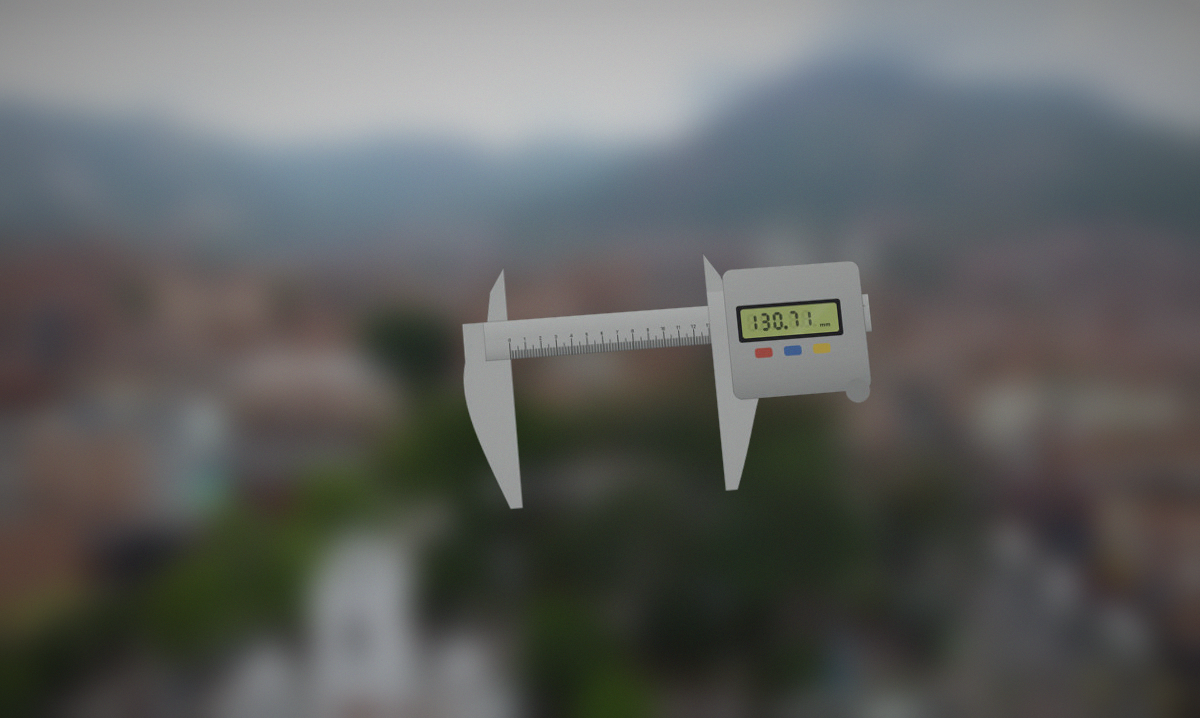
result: 130.71 mm
